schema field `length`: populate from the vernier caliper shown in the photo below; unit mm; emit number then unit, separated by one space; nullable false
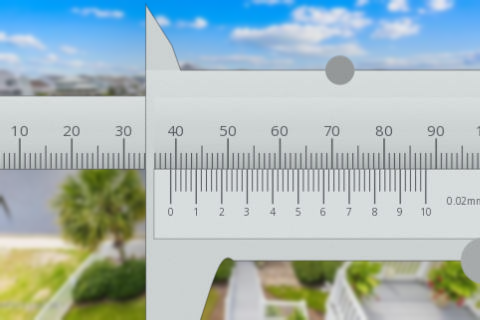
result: 39.0 mm
